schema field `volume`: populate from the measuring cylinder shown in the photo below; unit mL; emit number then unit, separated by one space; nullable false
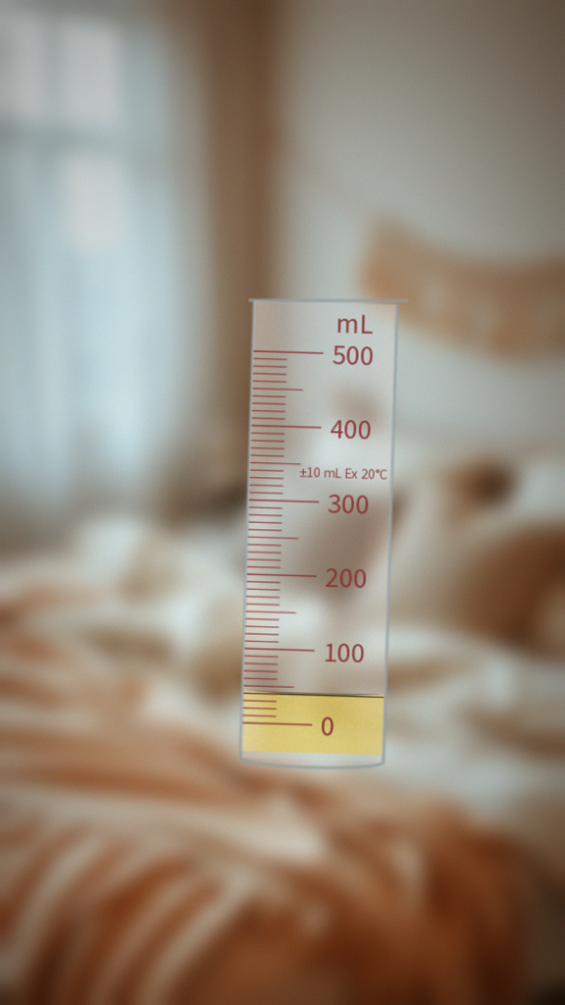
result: 40 mL
